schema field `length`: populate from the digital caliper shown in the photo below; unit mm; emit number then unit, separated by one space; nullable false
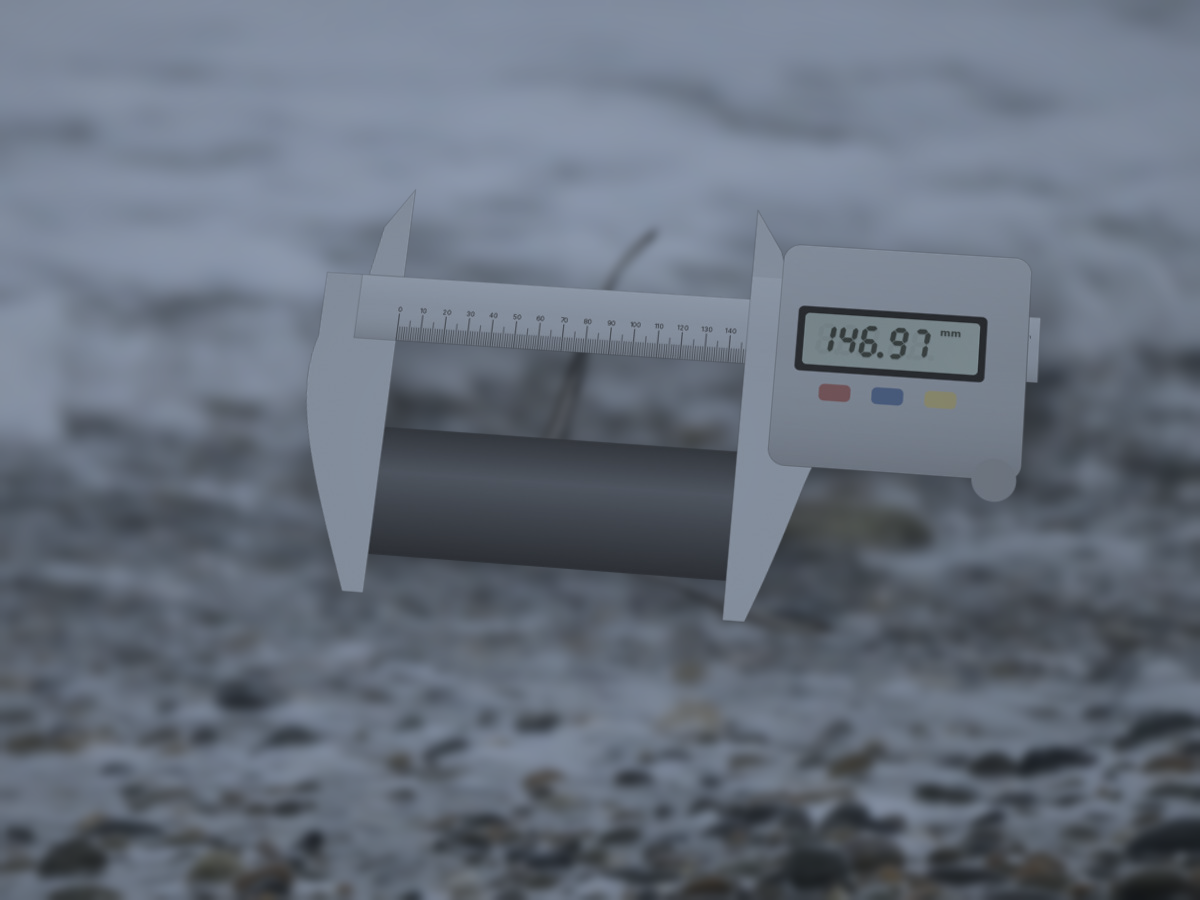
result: 146.97 mm
